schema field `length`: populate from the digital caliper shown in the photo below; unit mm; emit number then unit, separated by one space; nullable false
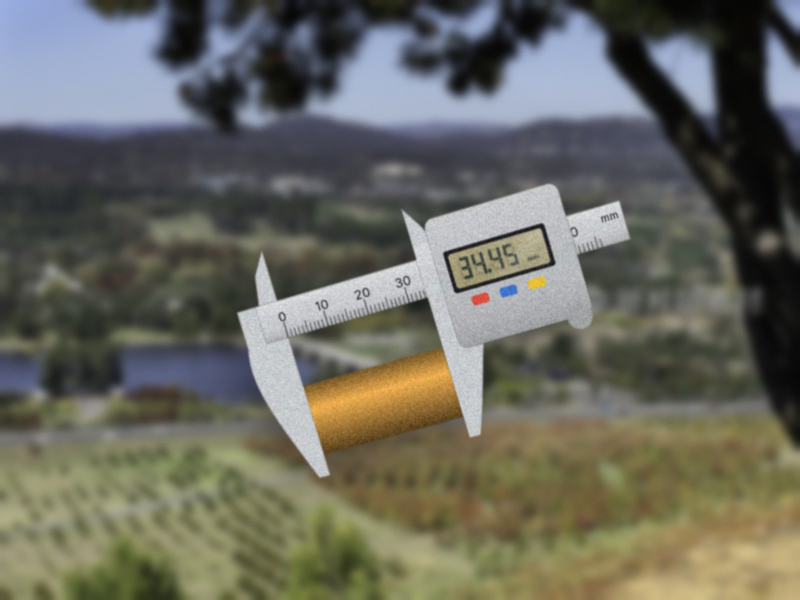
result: 34.45 mm
